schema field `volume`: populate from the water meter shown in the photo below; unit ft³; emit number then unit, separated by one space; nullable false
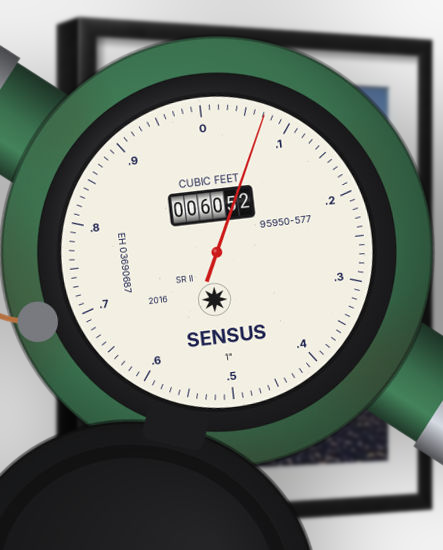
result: 6052.07 ft³
